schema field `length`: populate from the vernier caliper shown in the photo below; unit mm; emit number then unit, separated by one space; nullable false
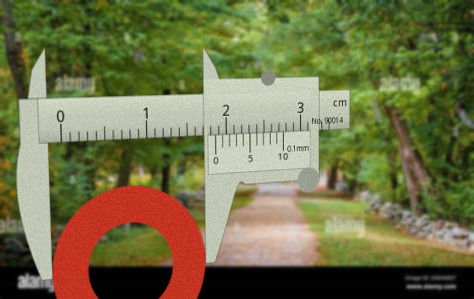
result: 18.6 mm
